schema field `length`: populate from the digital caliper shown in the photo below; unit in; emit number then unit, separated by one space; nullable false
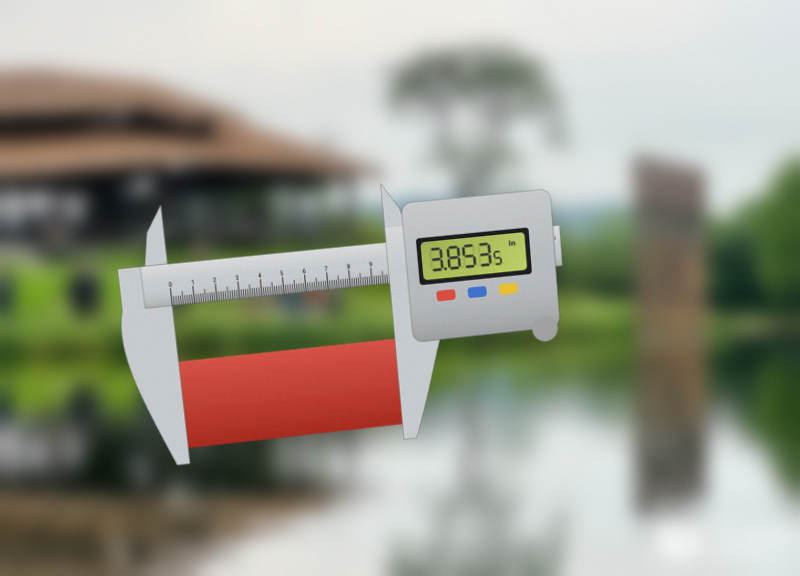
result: 3.8535 in
